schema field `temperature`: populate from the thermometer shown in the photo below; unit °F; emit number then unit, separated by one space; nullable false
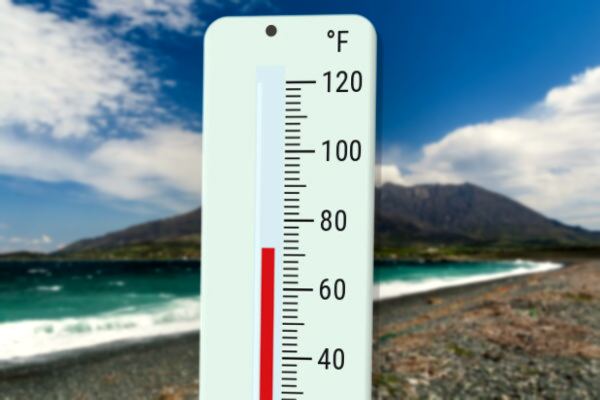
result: 72 °F
